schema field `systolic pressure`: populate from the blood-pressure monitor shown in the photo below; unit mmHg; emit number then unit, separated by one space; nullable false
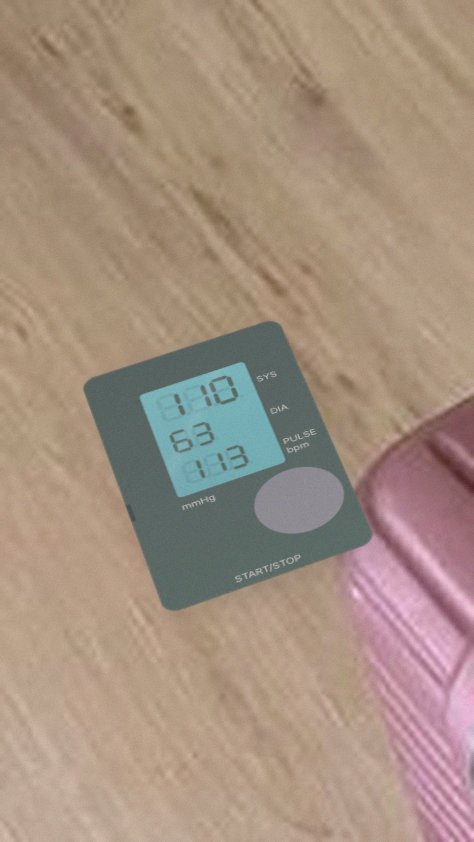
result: 110 mmHg
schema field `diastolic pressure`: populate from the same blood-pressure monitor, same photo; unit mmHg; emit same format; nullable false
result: 63 mmHg
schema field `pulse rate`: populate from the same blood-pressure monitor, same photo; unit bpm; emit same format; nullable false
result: 113 bpm
